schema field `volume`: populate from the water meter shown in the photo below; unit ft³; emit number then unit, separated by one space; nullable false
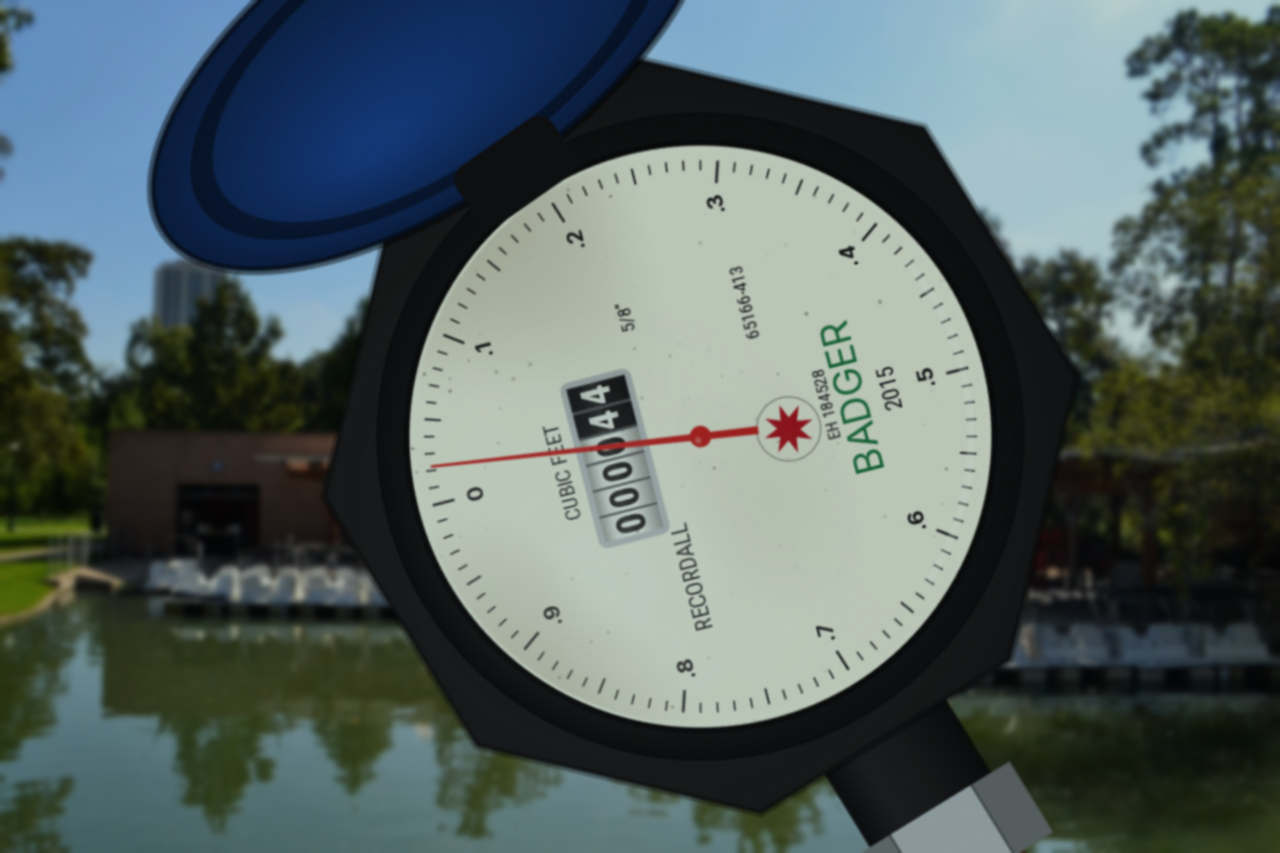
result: 44.02 ft³
